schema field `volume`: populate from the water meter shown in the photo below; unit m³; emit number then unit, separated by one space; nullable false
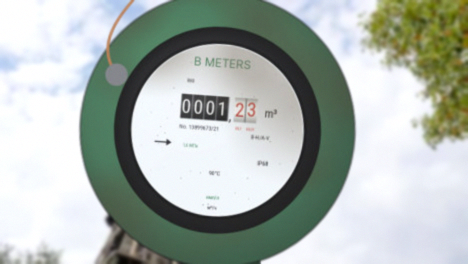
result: 1.23 m³
